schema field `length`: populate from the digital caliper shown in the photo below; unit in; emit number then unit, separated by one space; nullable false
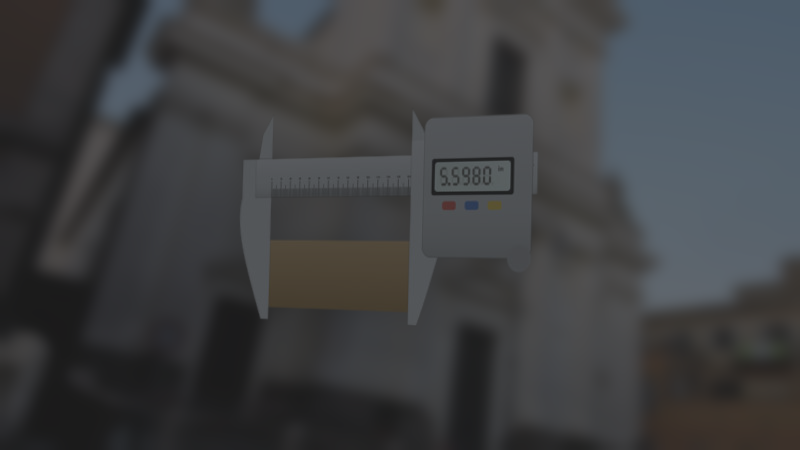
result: 5.5980 in
